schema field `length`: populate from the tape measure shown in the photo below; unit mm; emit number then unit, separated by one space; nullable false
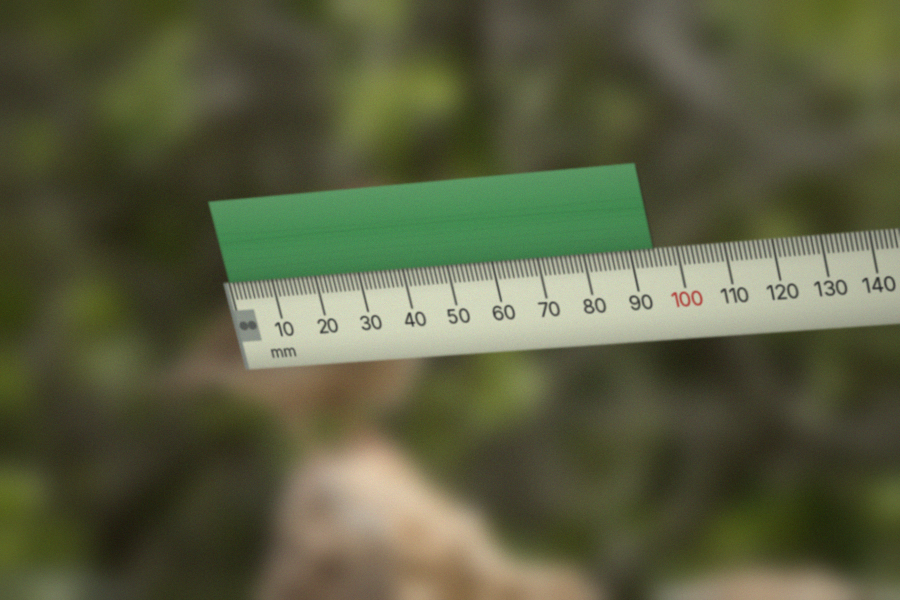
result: 95 mm
